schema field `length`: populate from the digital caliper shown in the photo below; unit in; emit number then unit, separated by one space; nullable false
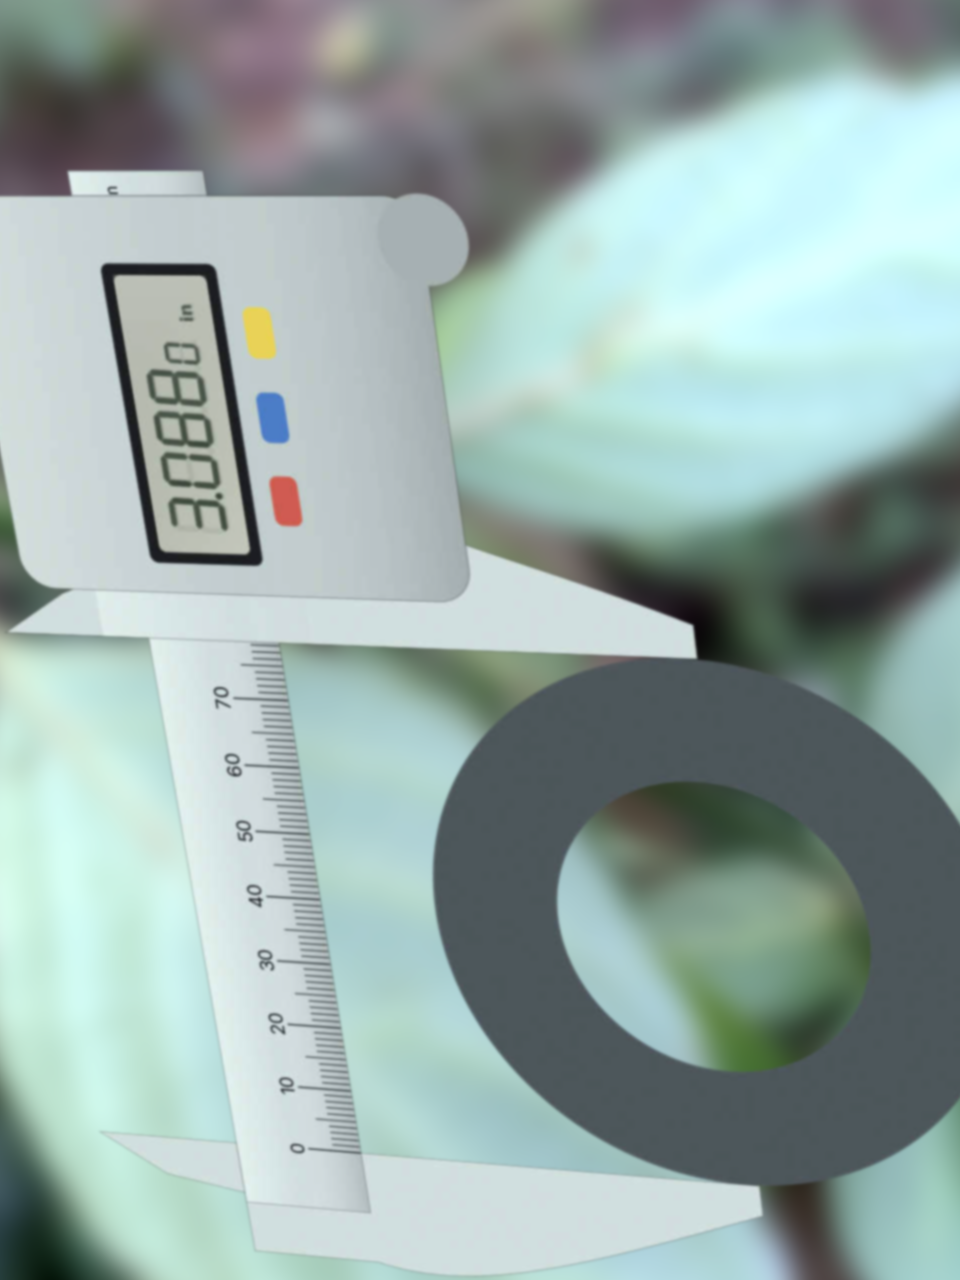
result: 3.0880 in
